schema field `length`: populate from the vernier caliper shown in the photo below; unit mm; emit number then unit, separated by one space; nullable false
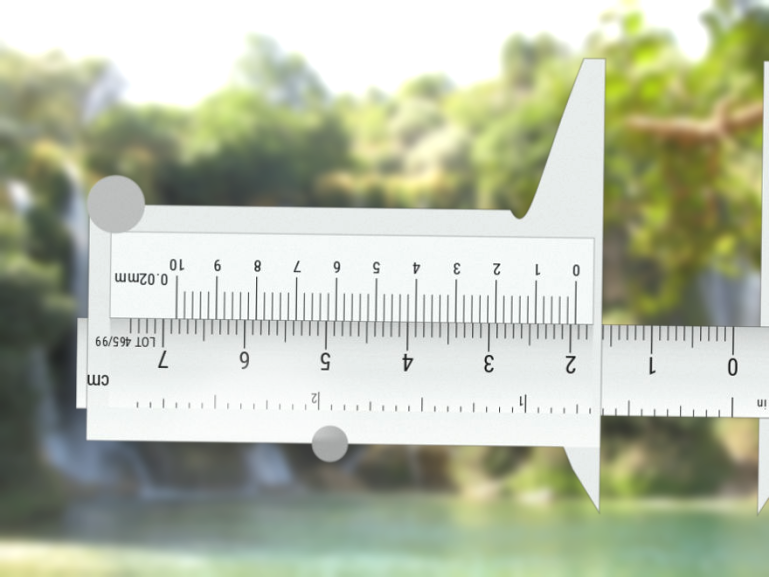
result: 19.4 mm
